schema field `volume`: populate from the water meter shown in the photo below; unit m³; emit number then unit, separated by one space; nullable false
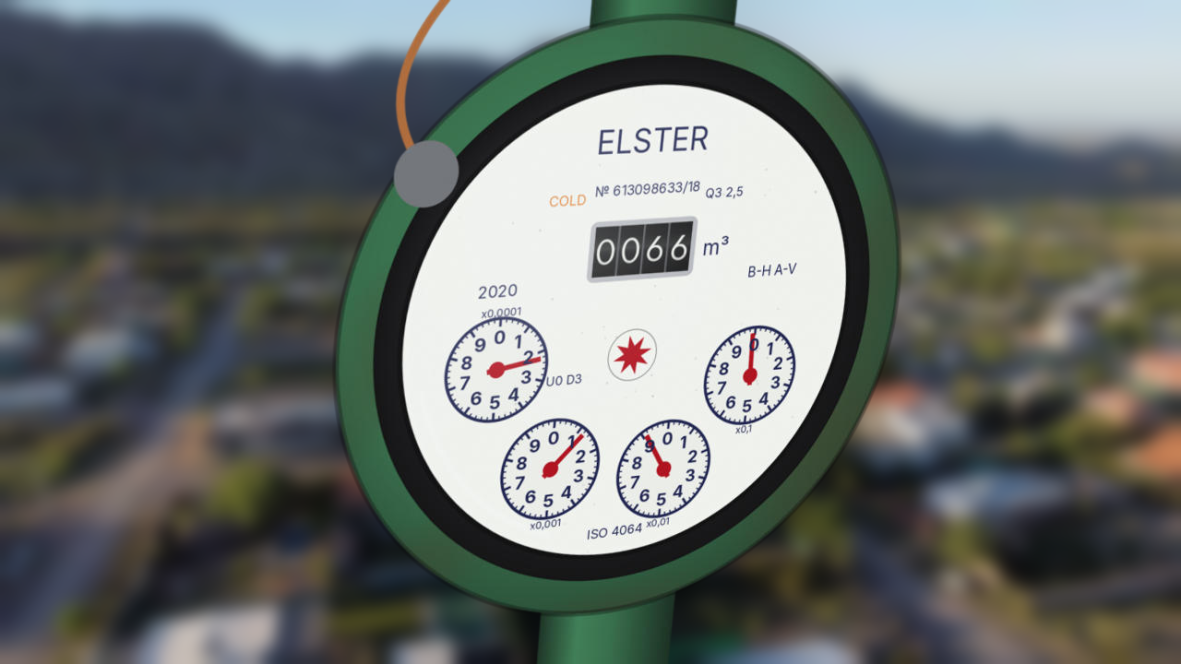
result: 65.9912 m³
